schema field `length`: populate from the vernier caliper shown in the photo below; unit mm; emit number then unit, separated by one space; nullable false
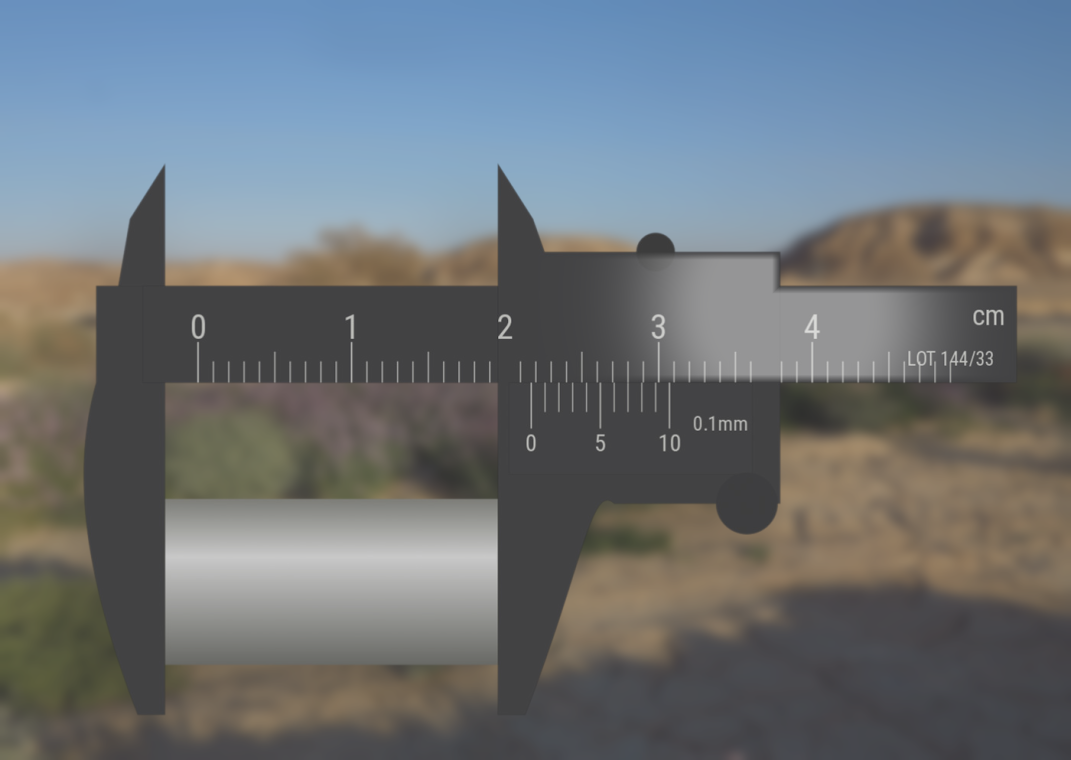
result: 21.7 mm
